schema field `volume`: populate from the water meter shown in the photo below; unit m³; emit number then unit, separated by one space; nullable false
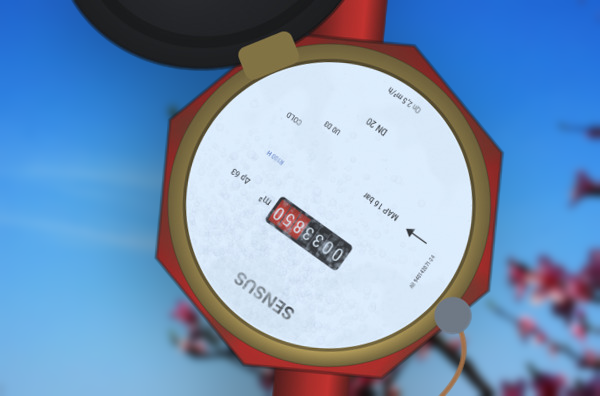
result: 33.850 m³
